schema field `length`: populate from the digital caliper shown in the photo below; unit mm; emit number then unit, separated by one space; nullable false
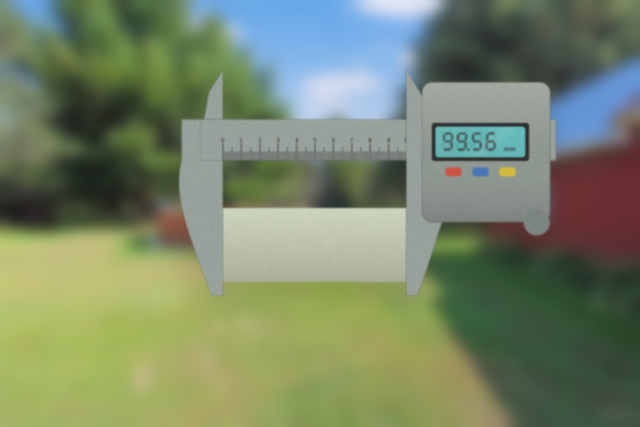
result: 99.56 mm
